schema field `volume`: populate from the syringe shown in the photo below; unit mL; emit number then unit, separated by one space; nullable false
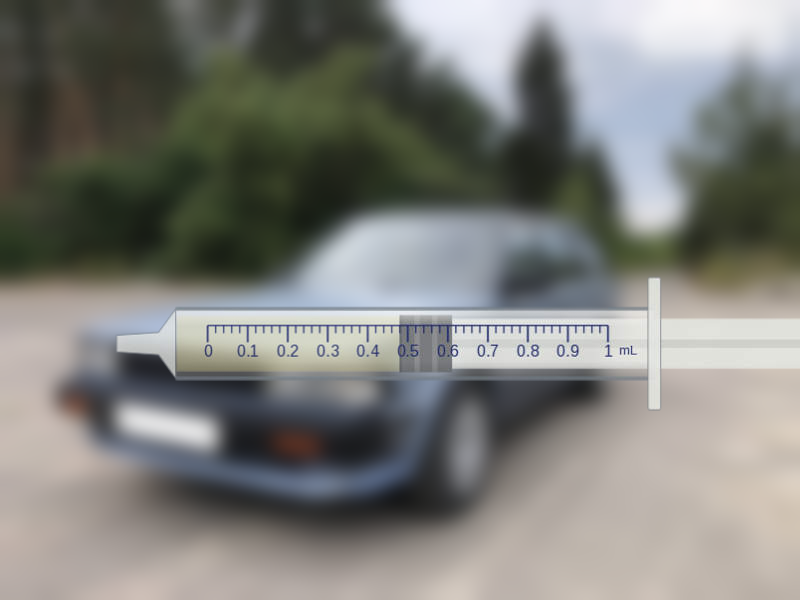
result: 0.48 mL
